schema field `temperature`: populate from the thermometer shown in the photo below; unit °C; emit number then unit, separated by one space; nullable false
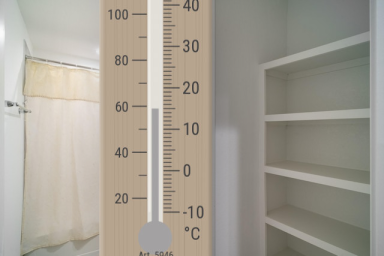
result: 15 °C
